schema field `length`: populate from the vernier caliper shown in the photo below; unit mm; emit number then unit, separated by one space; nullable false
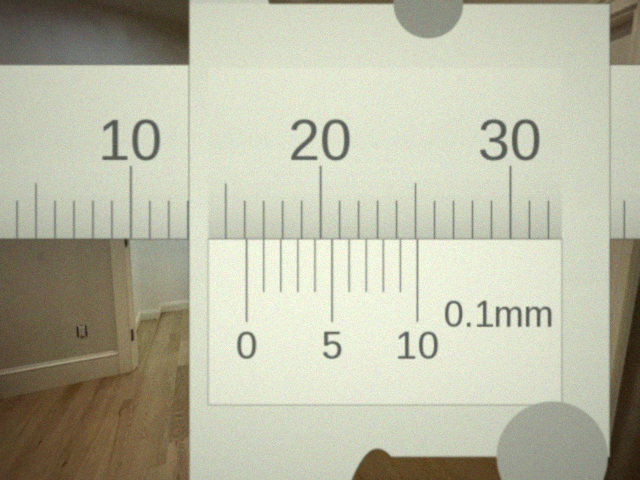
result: 16.1 mm
